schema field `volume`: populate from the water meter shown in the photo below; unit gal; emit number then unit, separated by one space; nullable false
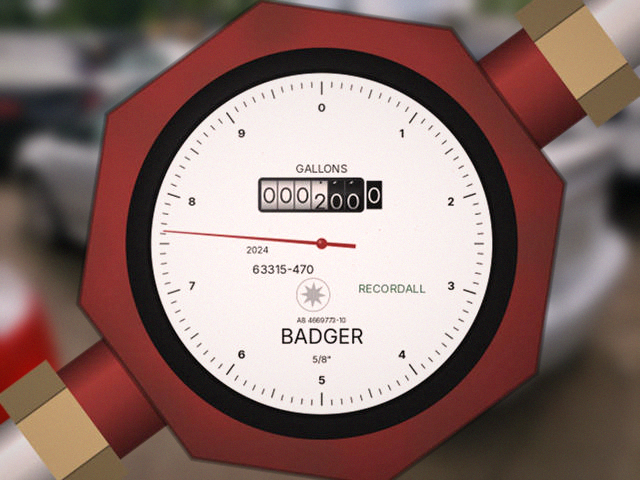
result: 1997.6 gal
